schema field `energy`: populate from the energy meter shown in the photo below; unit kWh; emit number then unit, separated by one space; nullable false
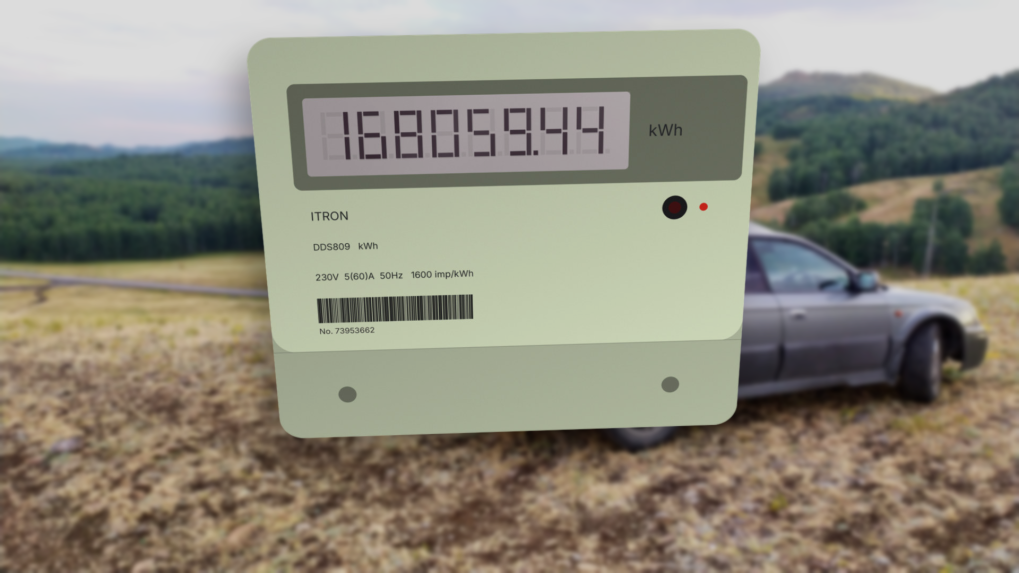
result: 168059.44 kWh
